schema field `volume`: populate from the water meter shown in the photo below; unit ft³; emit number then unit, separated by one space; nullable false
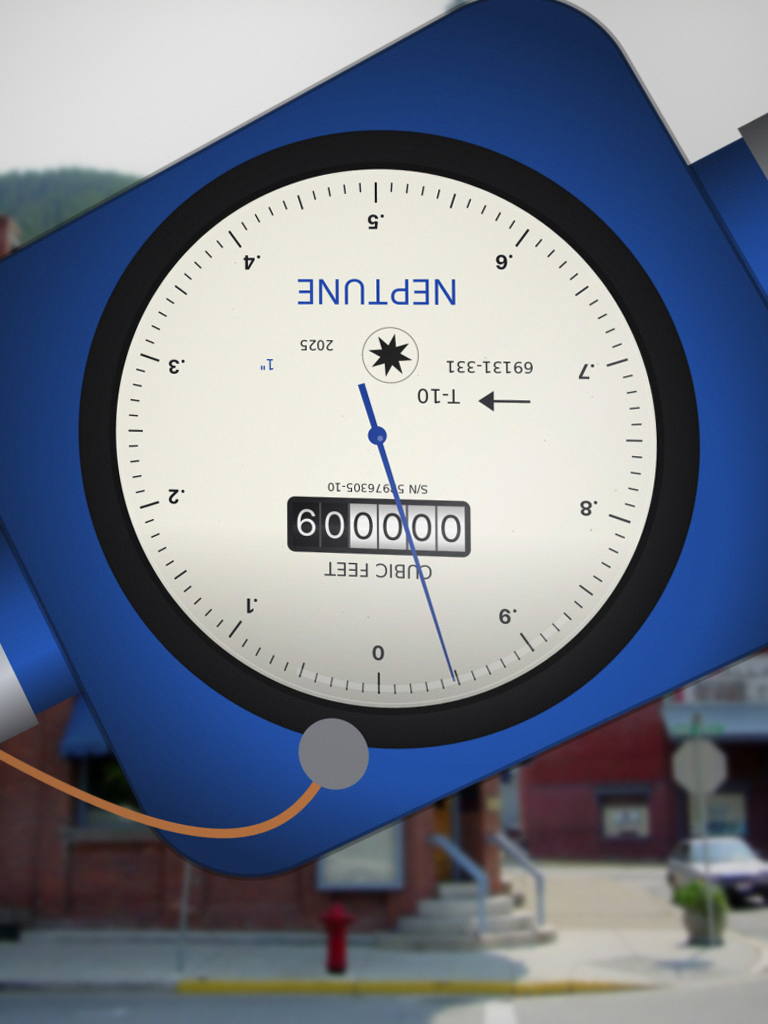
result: 8.95 ft³
